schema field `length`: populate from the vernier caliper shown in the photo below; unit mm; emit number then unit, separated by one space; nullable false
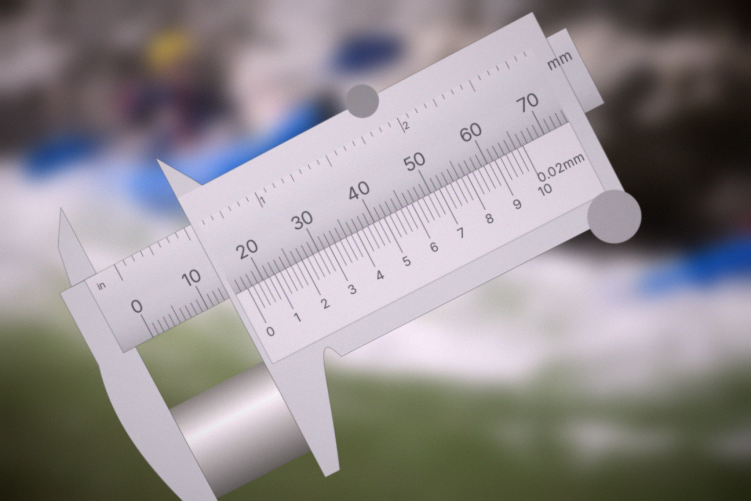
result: 17.2 mm
